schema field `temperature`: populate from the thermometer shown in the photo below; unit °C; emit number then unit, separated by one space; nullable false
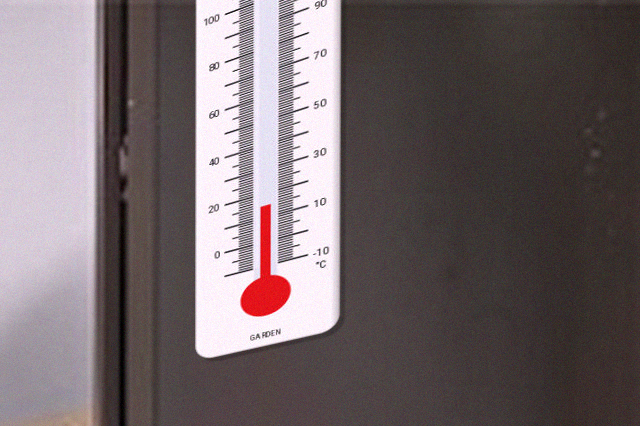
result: 15 °C
